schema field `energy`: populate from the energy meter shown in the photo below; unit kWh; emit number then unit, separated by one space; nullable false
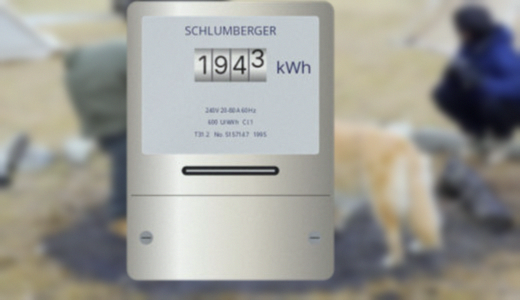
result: 1943 kWh
